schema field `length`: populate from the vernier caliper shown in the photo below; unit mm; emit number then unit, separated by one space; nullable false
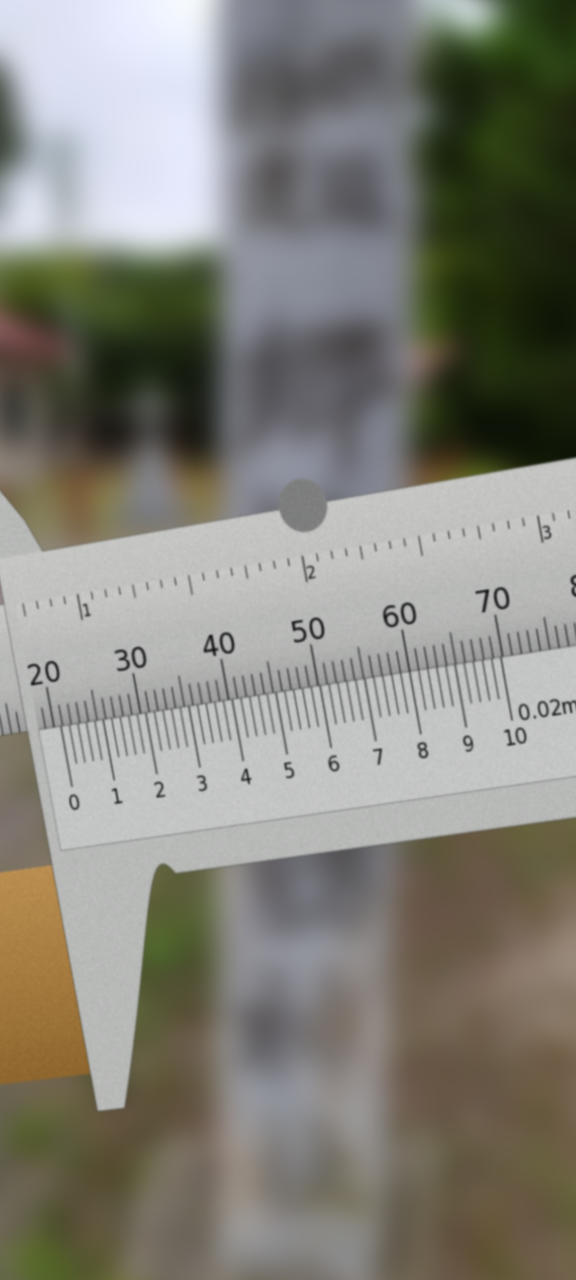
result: 20.8 mm
